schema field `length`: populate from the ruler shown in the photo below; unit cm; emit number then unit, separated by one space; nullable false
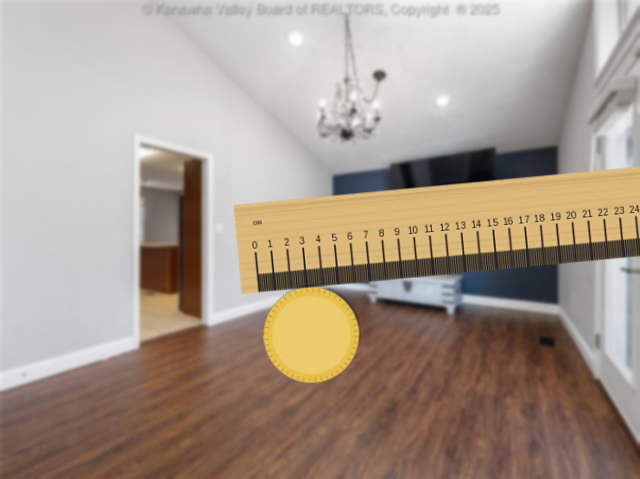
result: 6 cm
